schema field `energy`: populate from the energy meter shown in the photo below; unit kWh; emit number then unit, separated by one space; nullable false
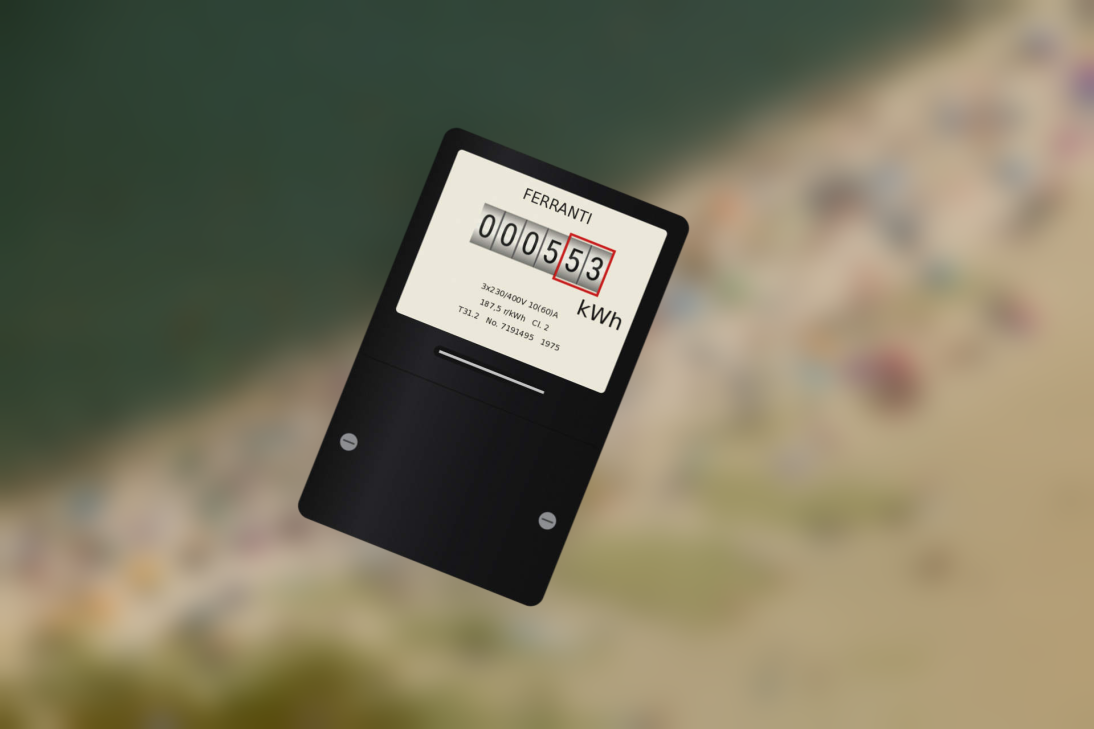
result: 5.53 kWh
